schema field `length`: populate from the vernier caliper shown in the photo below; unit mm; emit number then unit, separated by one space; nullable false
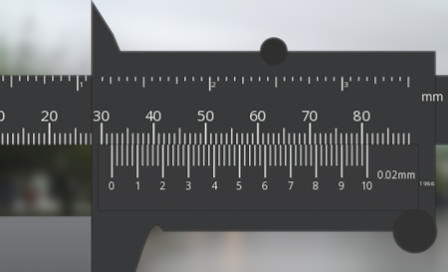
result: 32.0 mm
